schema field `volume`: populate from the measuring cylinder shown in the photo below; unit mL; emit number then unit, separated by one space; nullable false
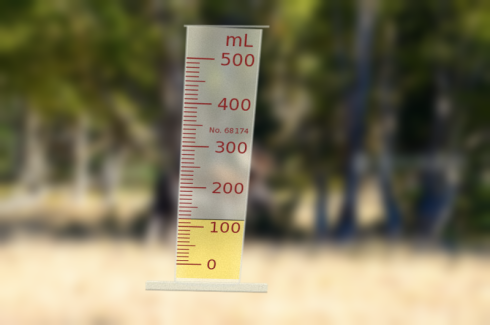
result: 120 mL
